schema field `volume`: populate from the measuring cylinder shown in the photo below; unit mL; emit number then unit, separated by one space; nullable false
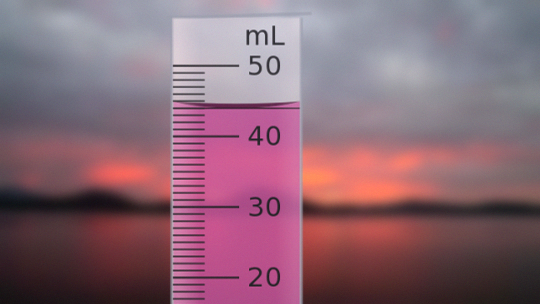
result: 44 mL
